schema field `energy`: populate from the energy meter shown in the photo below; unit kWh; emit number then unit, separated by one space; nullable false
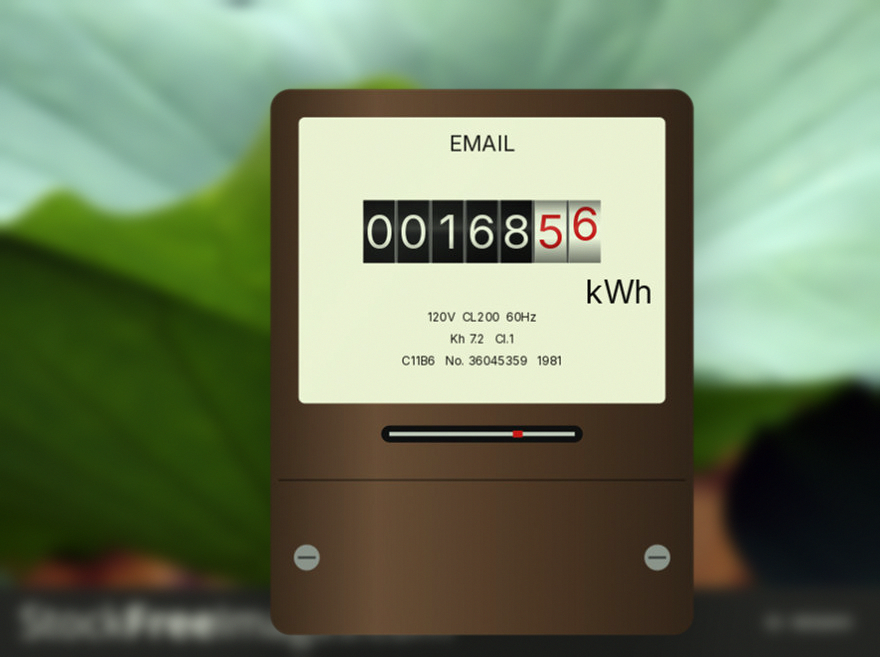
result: 168.56 kWh
